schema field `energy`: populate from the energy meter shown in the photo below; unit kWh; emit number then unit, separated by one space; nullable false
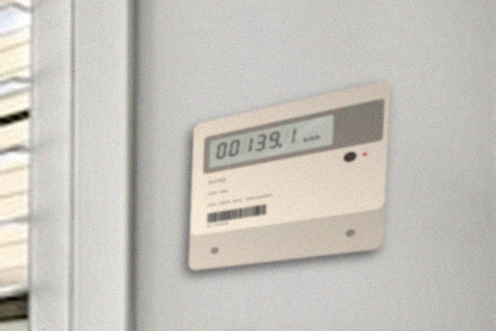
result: 139.1 kWh
